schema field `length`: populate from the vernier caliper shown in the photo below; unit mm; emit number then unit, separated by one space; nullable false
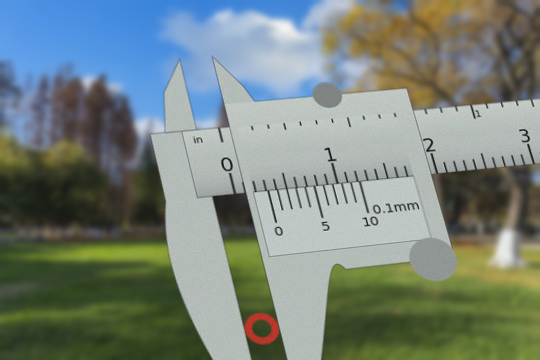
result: 3.2 mm
